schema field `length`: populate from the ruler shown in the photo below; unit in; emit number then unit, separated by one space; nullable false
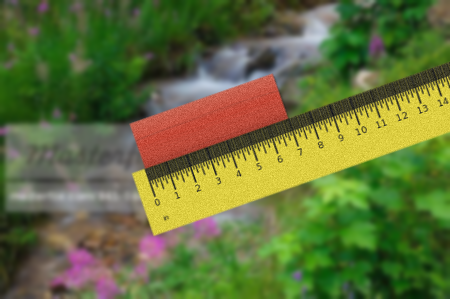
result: 7 in
